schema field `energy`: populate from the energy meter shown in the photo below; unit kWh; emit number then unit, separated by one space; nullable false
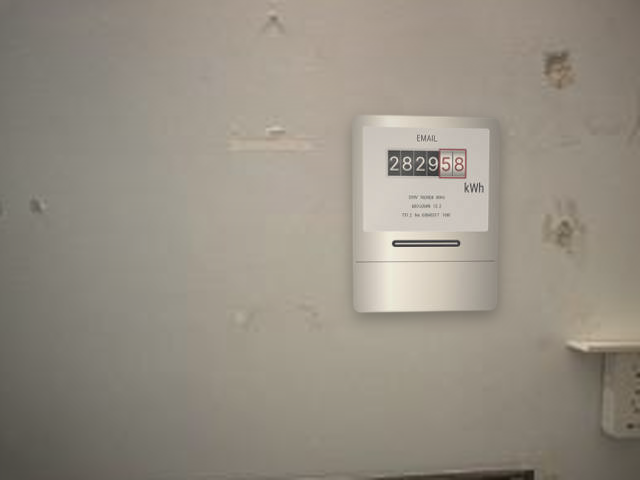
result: 2829.58 kWh
